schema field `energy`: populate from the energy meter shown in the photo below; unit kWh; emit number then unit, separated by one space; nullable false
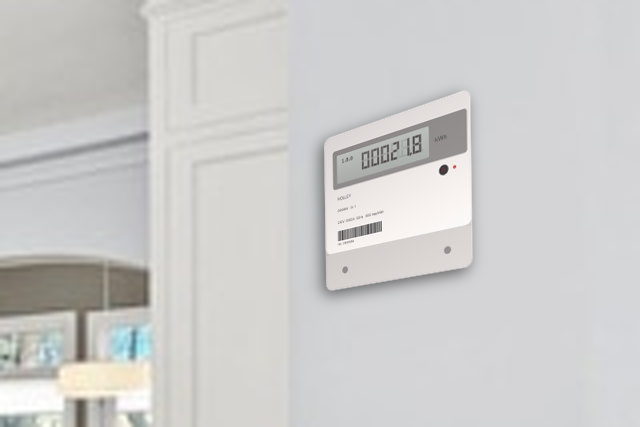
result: 21.8 kWh
